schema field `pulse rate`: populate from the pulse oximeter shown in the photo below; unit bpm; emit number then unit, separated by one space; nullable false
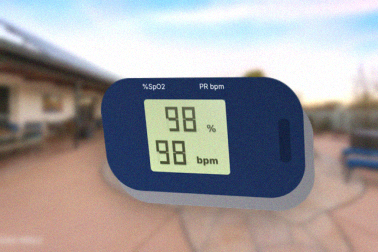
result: 98 bpm
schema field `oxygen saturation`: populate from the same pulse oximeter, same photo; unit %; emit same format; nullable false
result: 98 %
